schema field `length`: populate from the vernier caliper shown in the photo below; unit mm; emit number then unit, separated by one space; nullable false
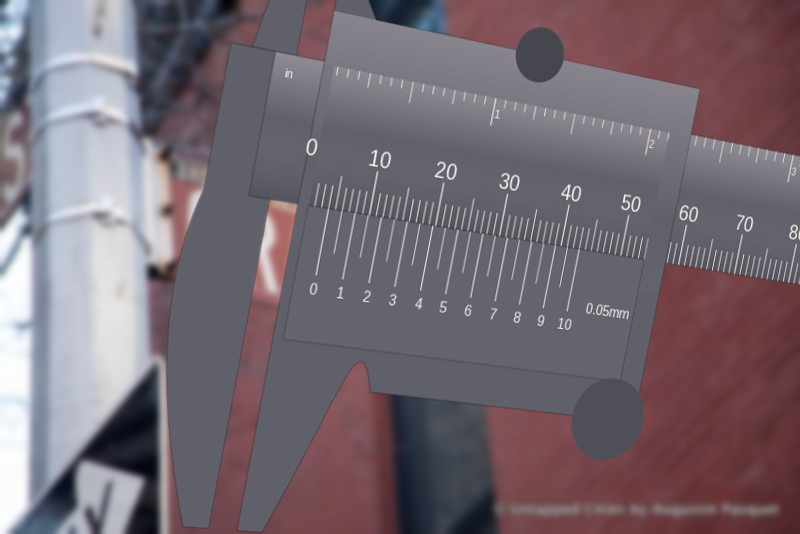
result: 4.0 mm
